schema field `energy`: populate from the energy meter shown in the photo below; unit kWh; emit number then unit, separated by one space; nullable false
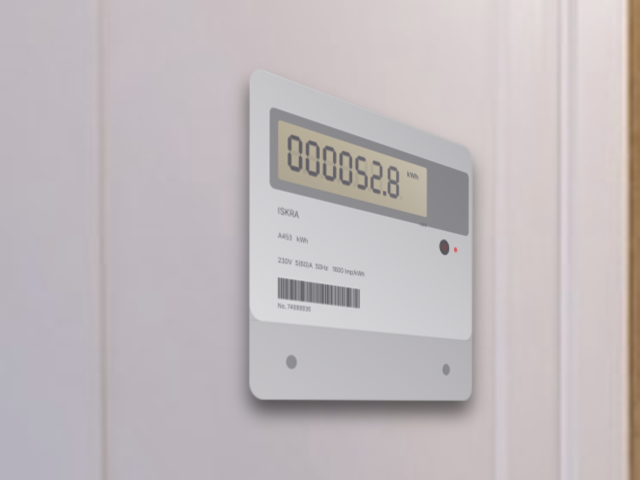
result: 52.8 kWh
